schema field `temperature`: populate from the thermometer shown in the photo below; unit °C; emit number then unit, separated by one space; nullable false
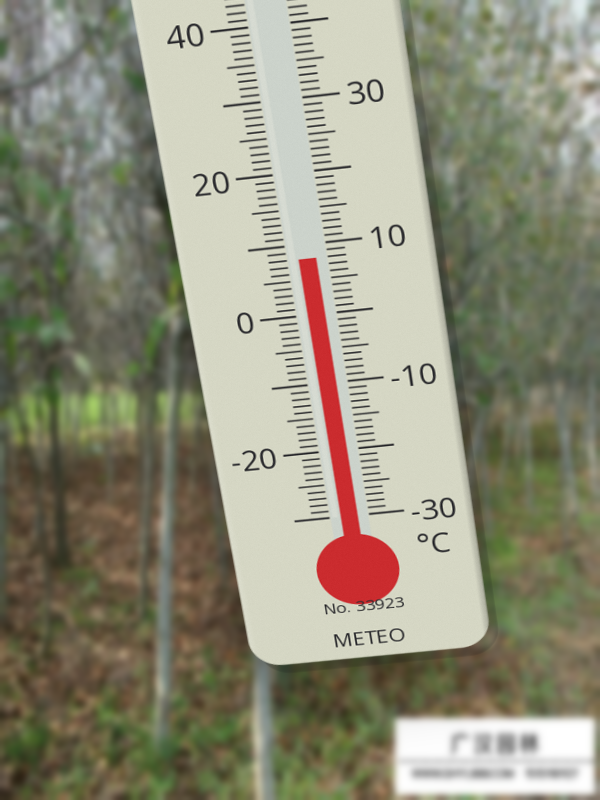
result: 8 °C
